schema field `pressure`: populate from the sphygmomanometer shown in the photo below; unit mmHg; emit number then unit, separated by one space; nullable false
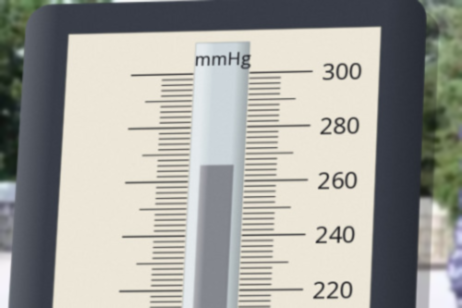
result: 266 mmHg
